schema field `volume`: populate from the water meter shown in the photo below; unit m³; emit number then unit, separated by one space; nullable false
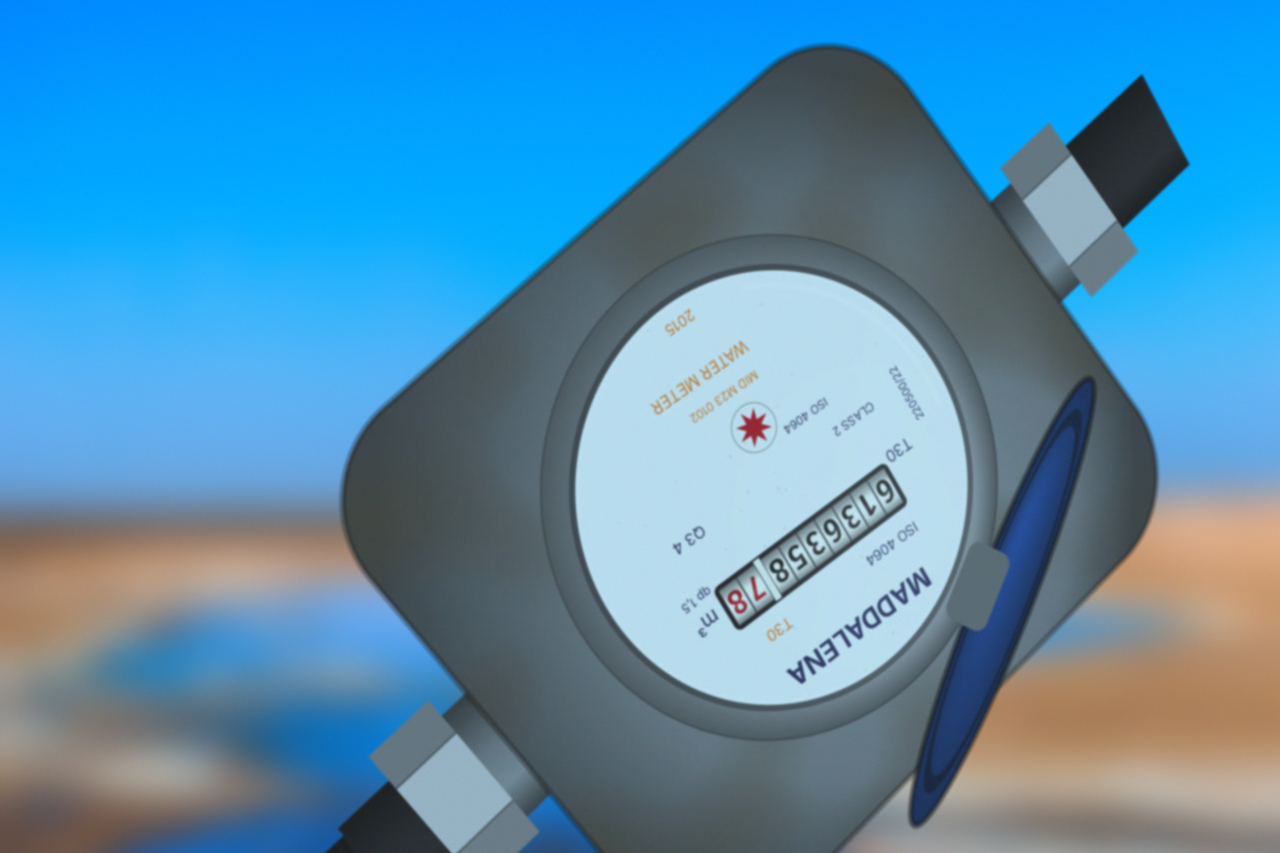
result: 6136358.78 m³
